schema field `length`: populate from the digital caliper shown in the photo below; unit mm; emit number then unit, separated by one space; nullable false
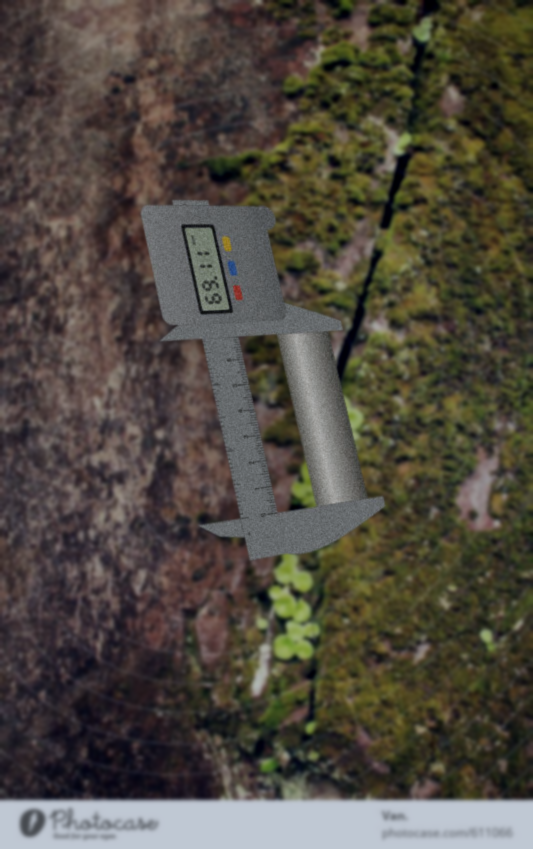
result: 69.11 mm
